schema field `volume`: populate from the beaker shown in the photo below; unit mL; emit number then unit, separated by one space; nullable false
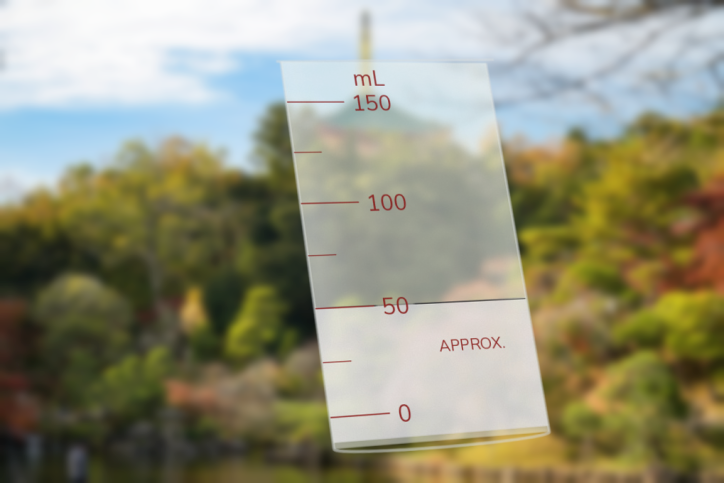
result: 50 mL
